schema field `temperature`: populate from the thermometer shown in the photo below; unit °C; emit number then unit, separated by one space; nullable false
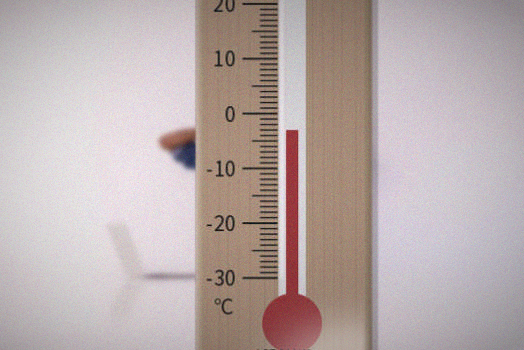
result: -3 °C
